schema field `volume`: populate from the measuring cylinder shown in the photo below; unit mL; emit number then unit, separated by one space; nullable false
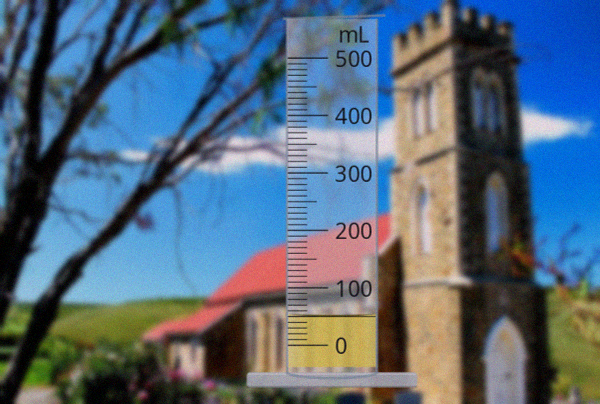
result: 50 mL
